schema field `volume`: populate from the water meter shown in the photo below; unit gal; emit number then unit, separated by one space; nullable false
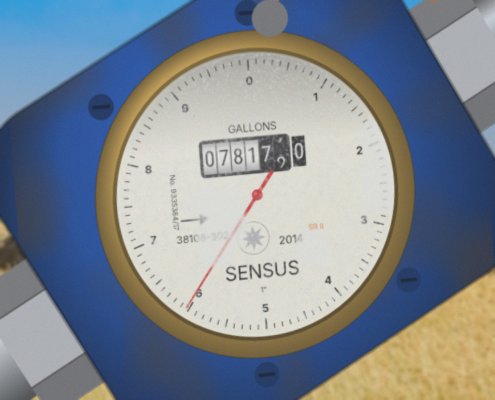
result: 781716.0 gal
